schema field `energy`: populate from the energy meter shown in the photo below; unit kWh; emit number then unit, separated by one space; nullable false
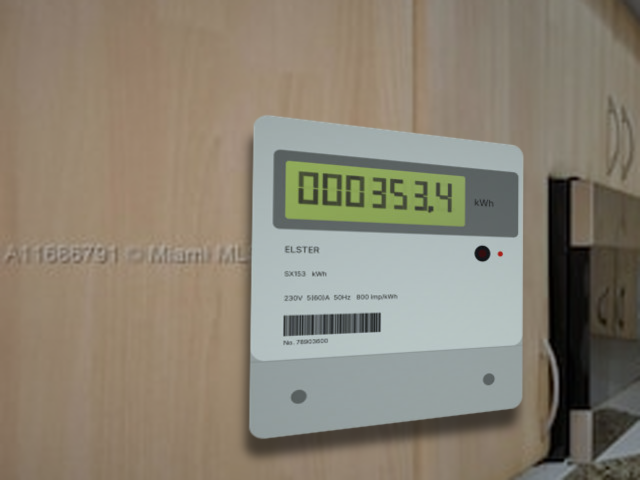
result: 353.4 kWh
